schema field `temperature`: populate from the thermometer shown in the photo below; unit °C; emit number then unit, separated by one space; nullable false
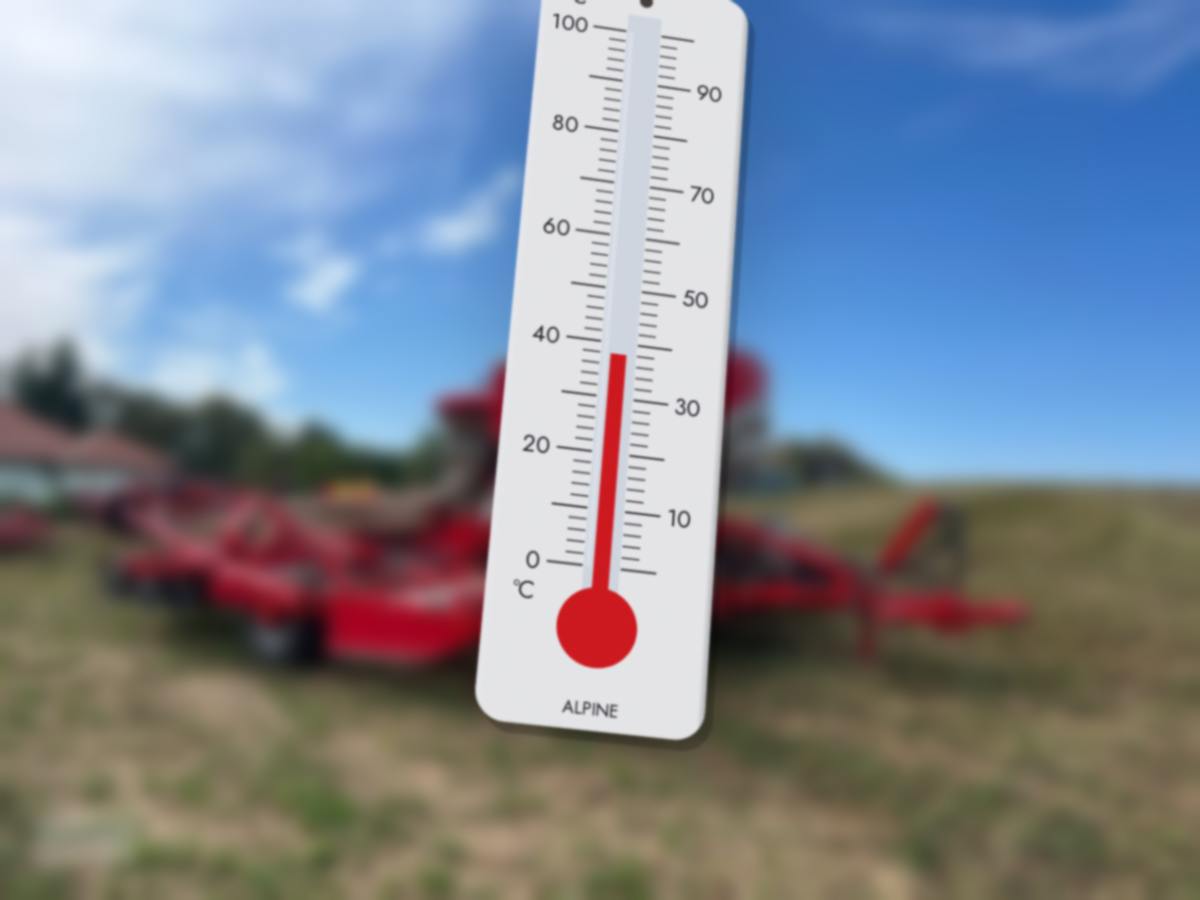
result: 38 °C
